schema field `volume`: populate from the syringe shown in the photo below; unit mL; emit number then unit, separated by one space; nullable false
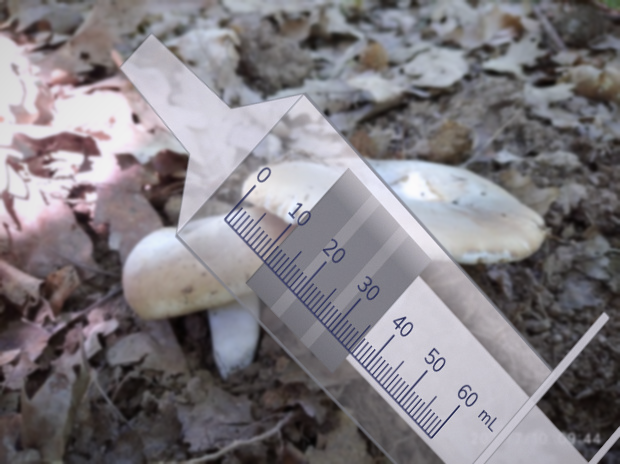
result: 11 mL
